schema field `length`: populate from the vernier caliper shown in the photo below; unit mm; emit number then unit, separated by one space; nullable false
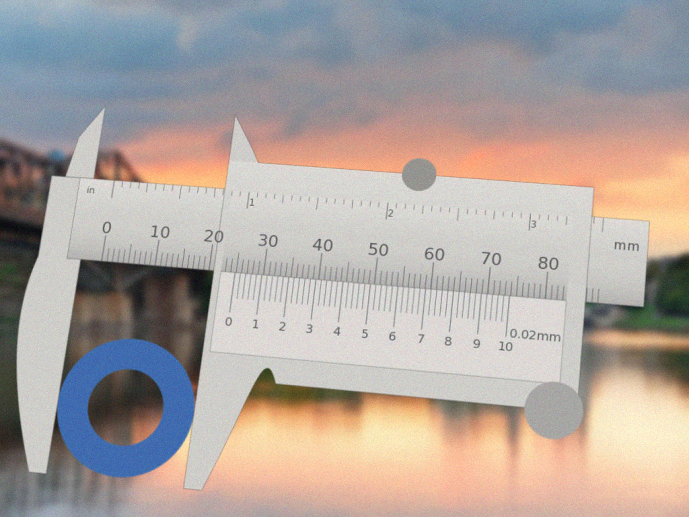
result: 24.8 mm
